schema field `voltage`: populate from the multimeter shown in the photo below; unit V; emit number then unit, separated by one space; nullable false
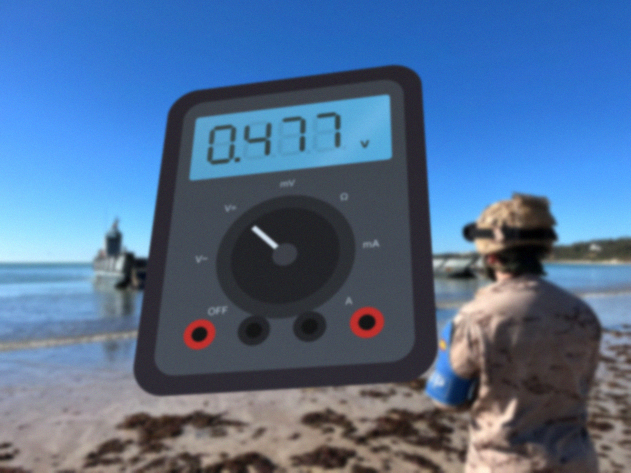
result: 0.477 V
